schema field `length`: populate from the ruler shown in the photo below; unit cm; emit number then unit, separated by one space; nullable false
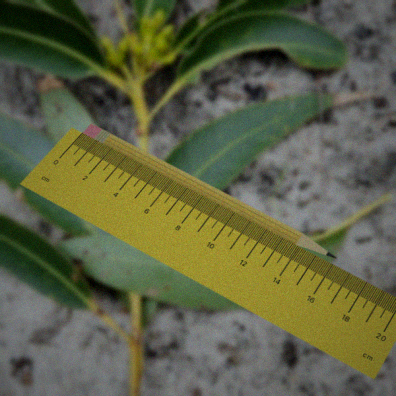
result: 16 cm
